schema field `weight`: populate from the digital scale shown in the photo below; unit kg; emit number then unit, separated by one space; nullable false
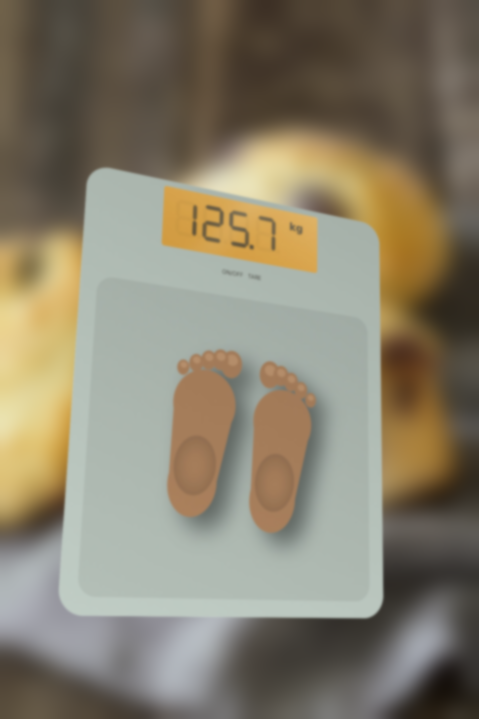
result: 125.7 kg
